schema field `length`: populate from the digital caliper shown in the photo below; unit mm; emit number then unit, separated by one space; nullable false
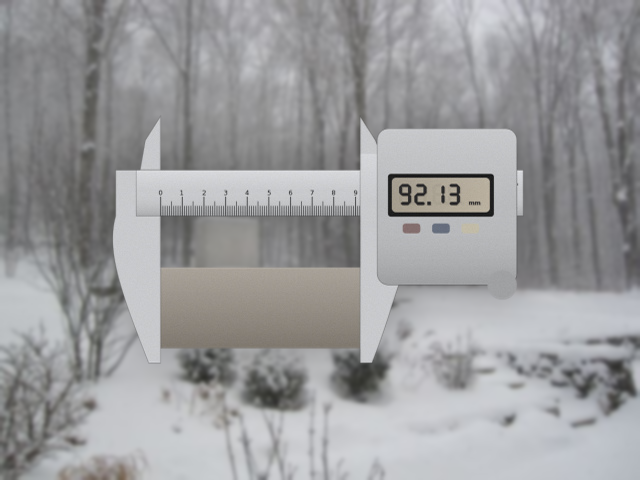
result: 92.13 mm
